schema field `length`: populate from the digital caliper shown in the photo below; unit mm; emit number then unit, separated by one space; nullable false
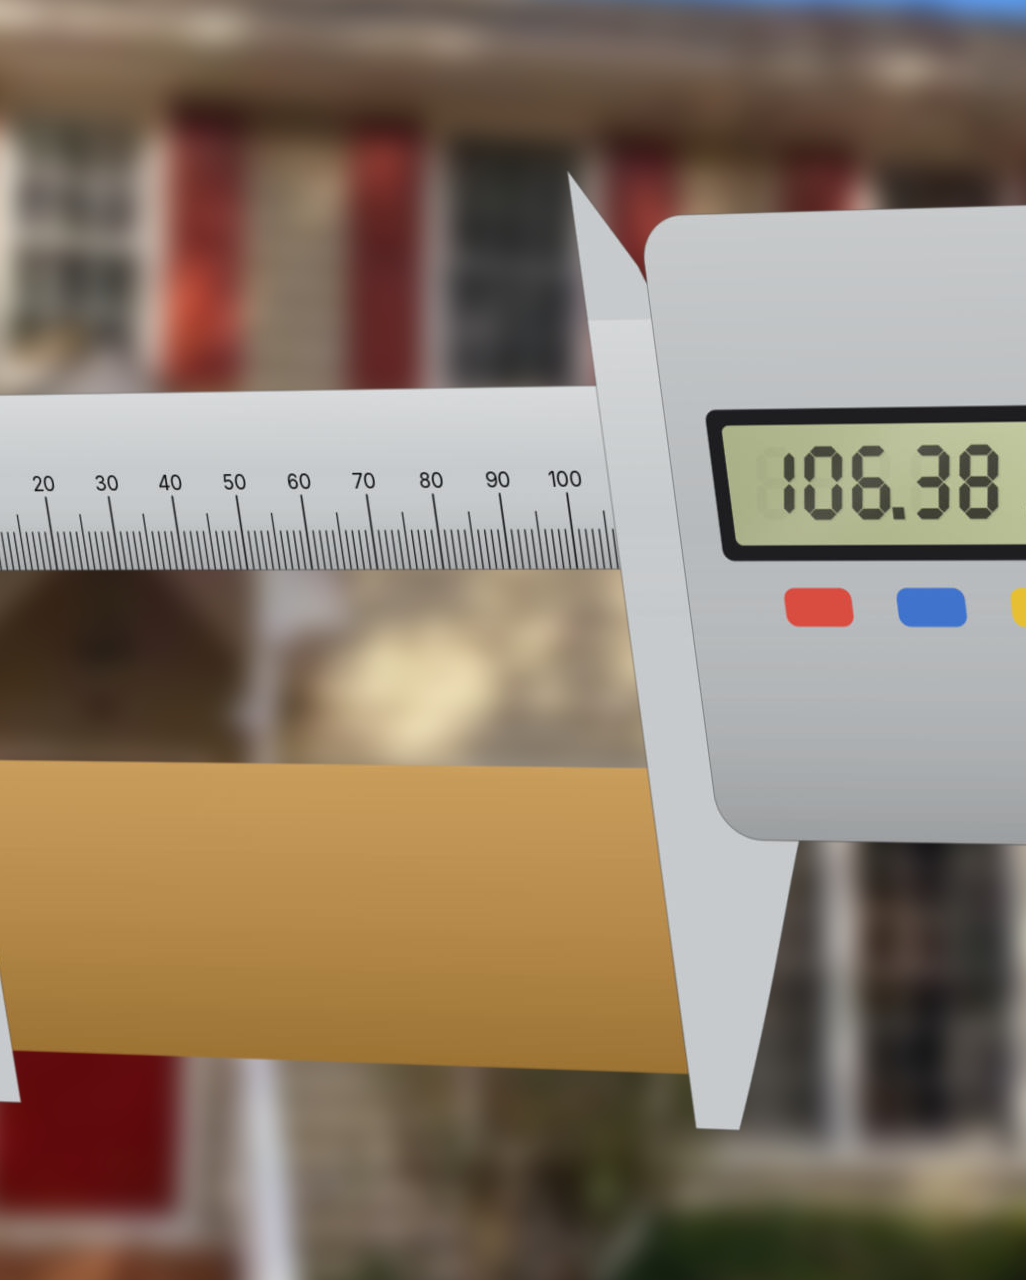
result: 106.38 mm
